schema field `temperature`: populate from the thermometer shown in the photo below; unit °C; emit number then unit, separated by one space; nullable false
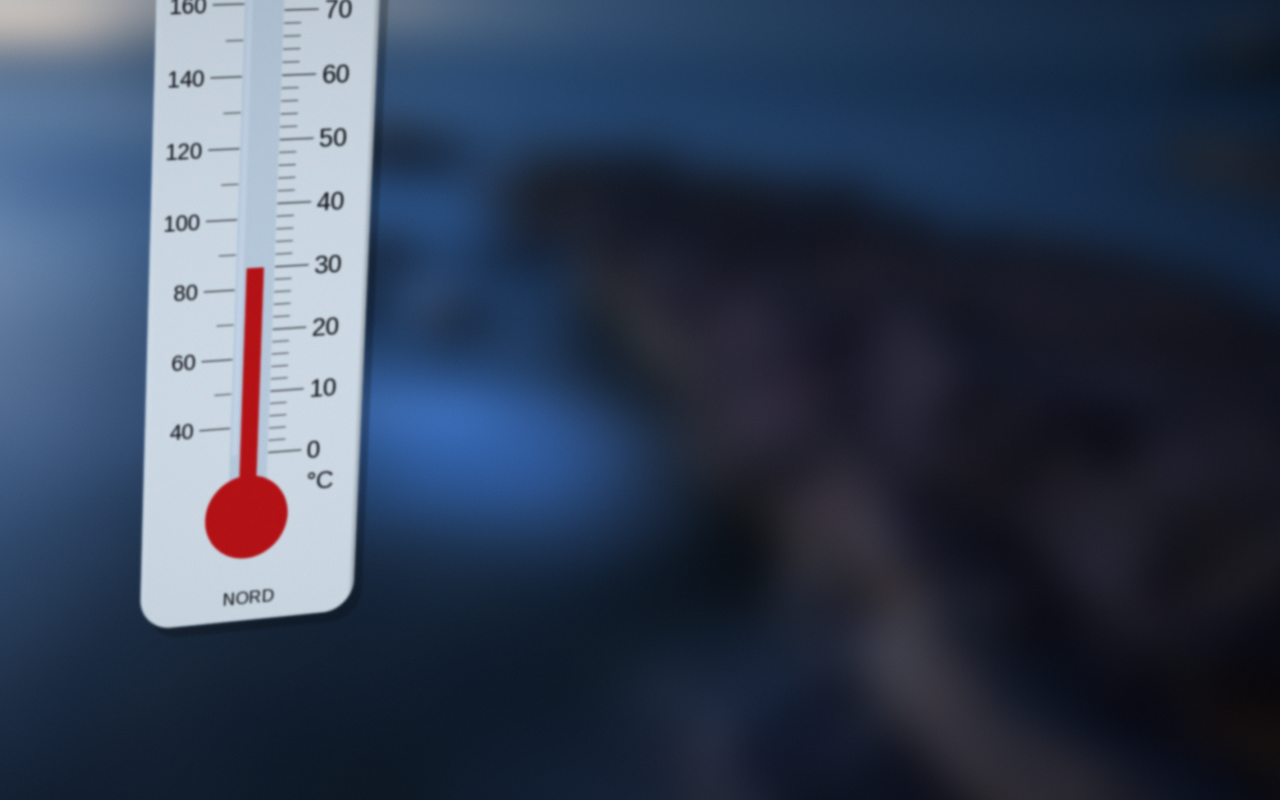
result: 30 °C
